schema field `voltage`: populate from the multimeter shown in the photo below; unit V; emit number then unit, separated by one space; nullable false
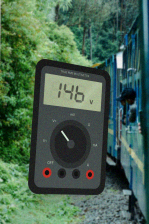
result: 146 V
